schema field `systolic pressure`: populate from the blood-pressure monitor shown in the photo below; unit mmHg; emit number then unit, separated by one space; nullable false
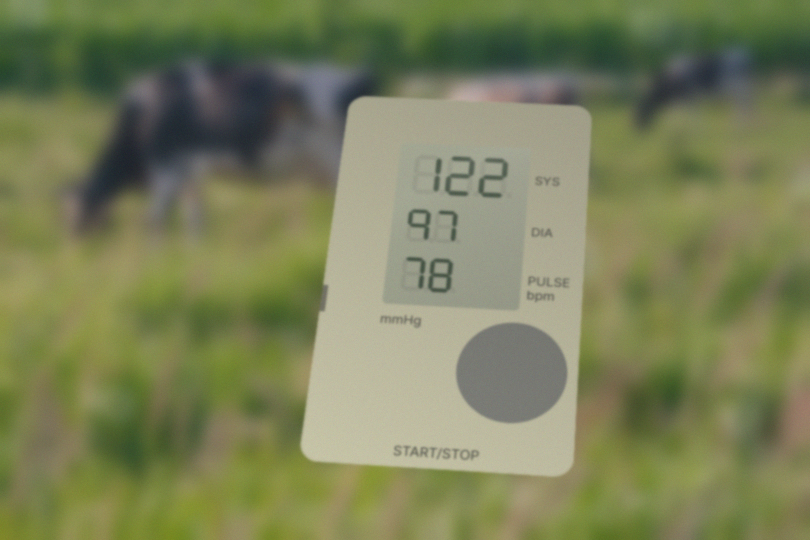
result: 122 mmHg
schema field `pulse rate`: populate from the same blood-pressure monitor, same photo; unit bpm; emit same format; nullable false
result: 78 bpm
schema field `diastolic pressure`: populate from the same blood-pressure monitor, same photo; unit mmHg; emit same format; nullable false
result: 97 mmHg
